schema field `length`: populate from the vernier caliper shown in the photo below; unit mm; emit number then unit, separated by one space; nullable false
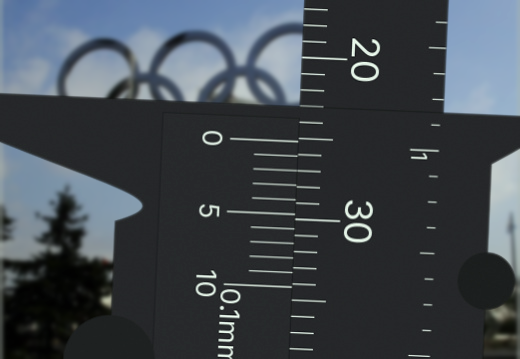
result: 25.2 mm
